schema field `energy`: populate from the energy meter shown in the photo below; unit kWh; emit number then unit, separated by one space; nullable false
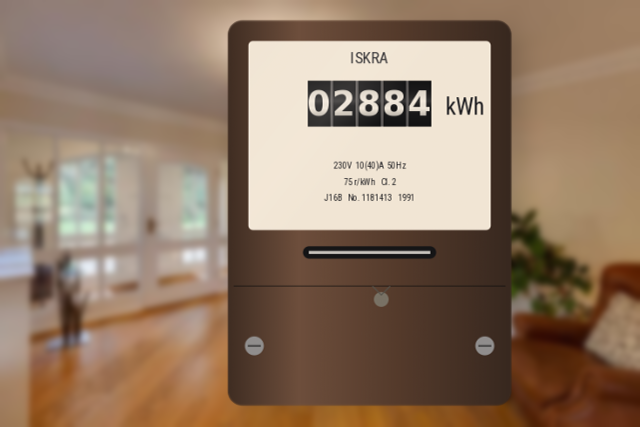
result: 2884 kWh
